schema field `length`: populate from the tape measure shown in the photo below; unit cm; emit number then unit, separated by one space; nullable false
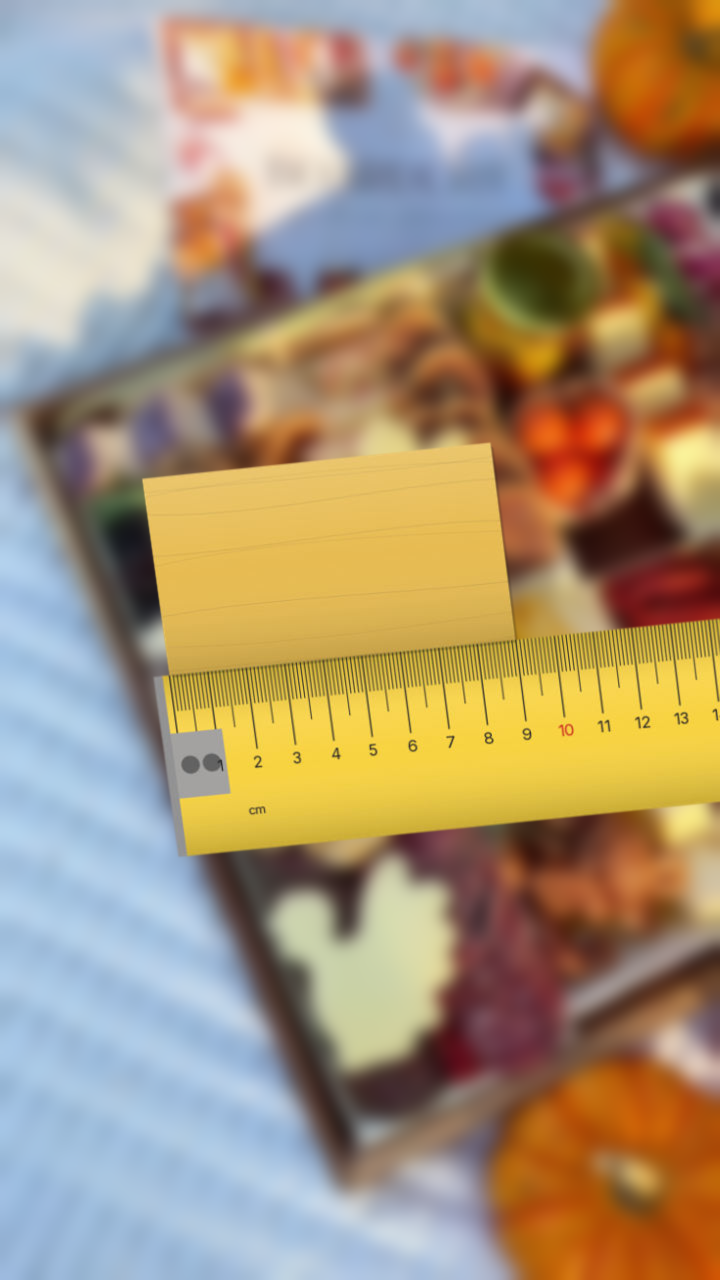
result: 9 cm
